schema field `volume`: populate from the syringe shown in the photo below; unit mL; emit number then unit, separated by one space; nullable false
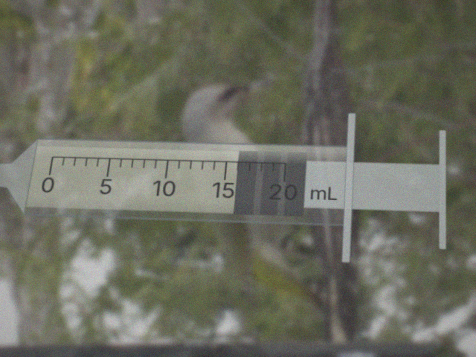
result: 16 mL
